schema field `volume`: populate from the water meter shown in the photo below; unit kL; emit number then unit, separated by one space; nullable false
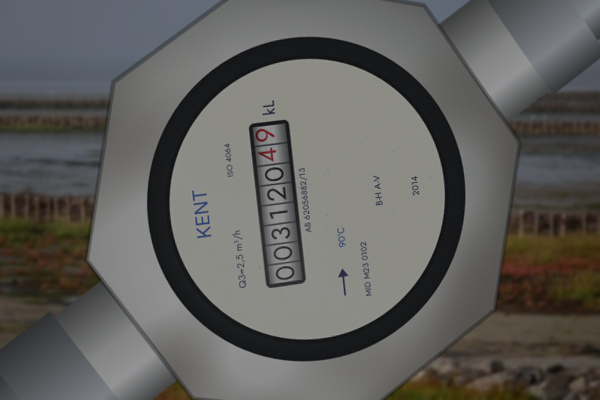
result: 3120.49 kL
